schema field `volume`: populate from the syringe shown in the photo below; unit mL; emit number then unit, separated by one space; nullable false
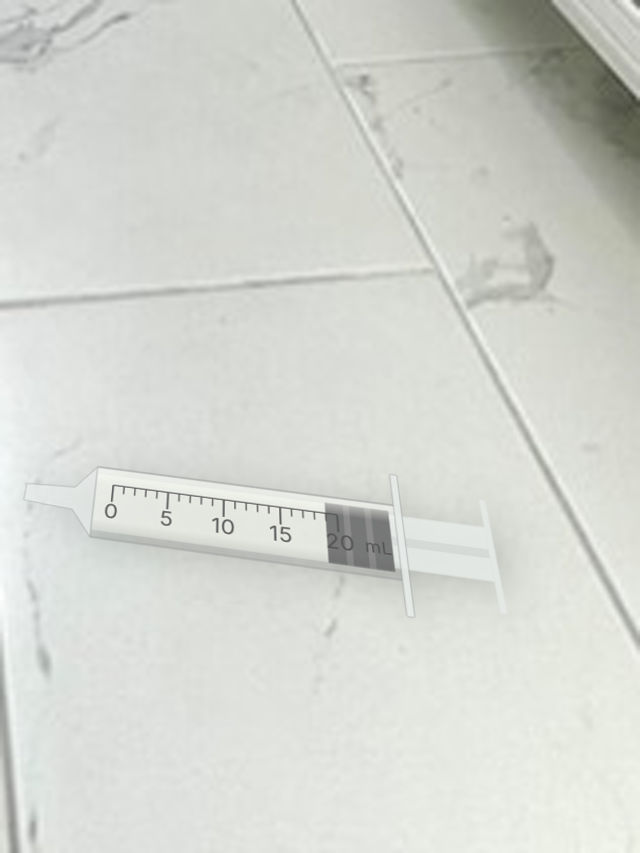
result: 19 mL
